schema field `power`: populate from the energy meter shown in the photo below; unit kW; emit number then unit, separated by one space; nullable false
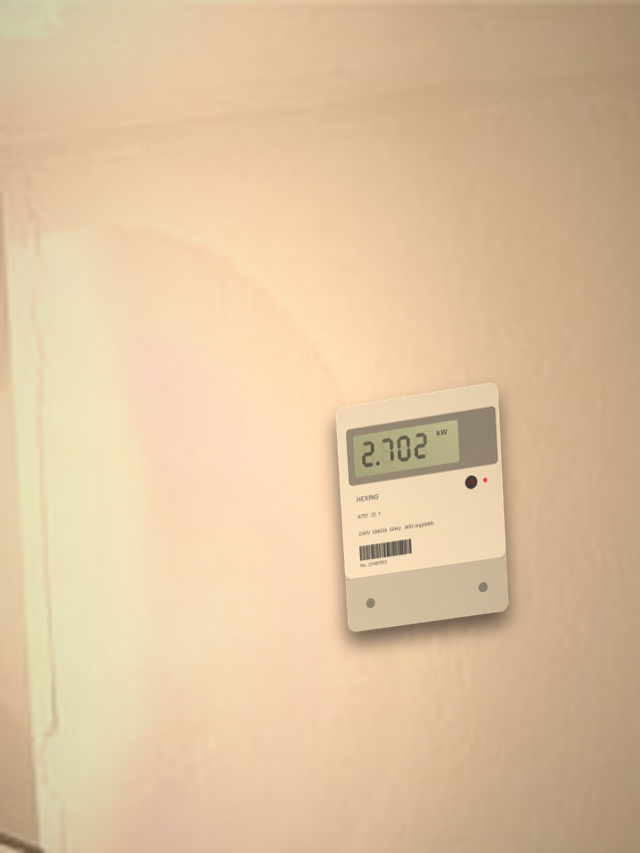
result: 2.702 kW
